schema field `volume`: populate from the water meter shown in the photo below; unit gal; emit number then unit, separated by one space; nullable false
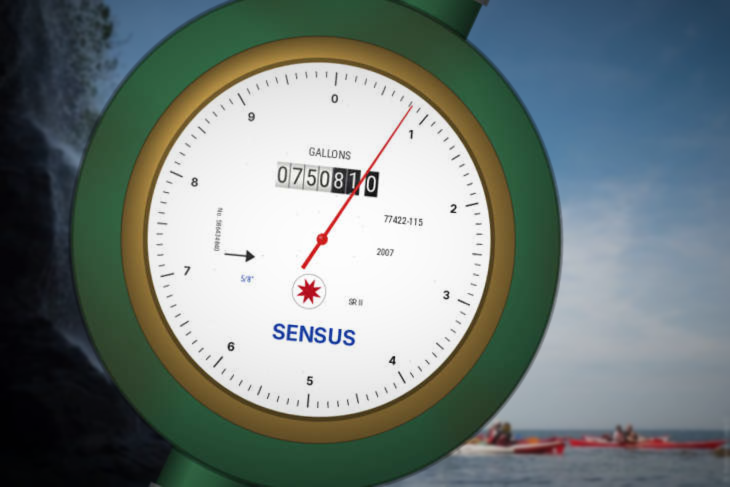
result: 750810.8 gal
